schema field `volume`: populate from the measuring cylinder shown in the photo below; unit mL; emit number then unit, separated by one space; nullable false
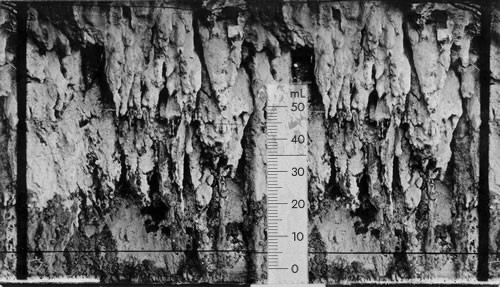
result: 35 mL
